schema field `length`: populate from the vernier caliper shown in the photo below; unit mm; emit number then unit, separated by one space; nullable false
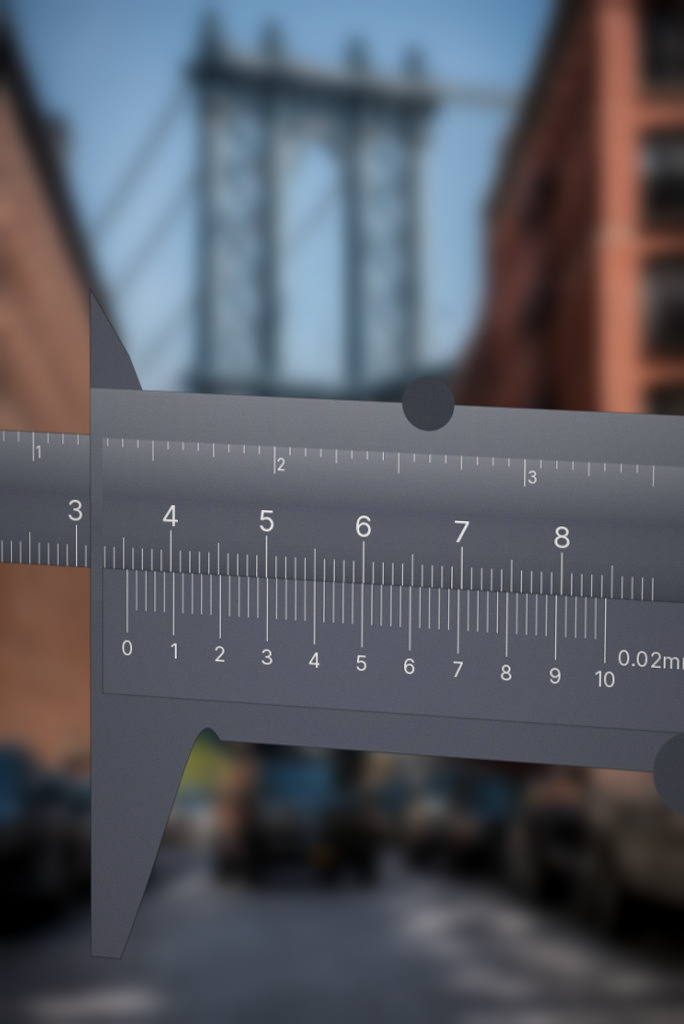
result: 35.4 mm
